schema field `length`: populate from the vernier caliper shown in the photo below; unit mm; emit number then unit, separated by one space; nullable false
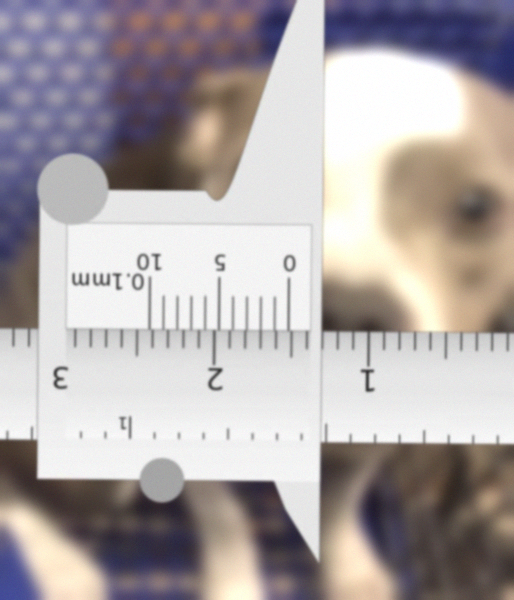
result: 15.2 mm
